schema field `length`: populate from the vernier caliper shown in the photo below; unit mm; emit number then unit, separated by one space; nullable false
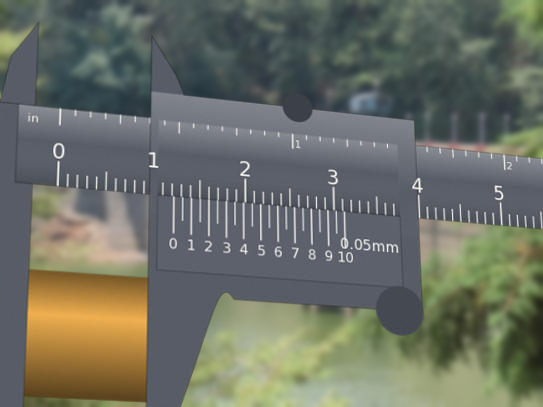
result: 12.2 mm
